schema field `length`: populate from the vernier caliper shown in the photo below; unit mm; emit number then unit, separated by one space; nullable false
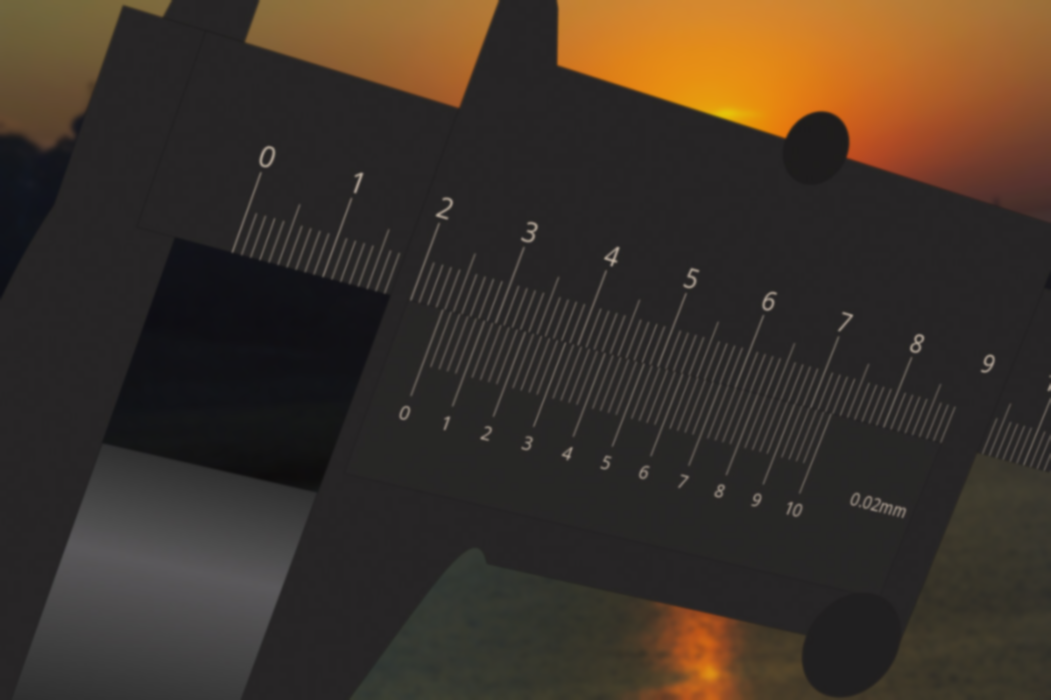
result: 23.8 mm
